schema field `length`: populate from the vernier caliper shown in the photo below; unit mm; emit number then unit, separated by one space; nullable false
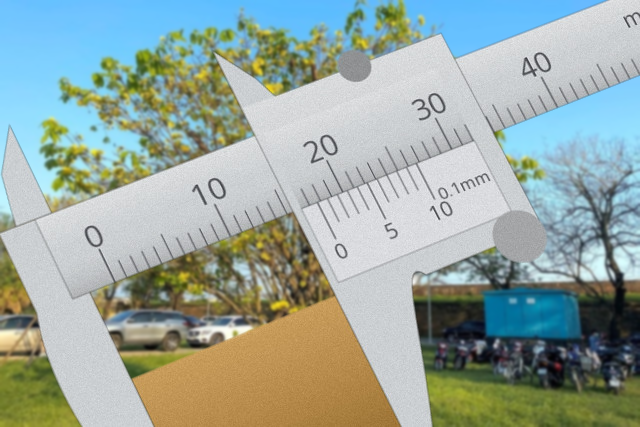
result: 17.7 mm
